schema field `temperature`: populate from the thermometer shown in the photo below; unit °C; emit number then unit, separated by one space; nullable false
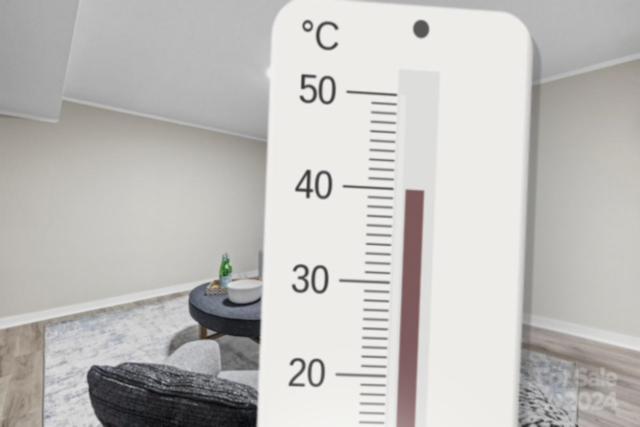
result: 40 °C
